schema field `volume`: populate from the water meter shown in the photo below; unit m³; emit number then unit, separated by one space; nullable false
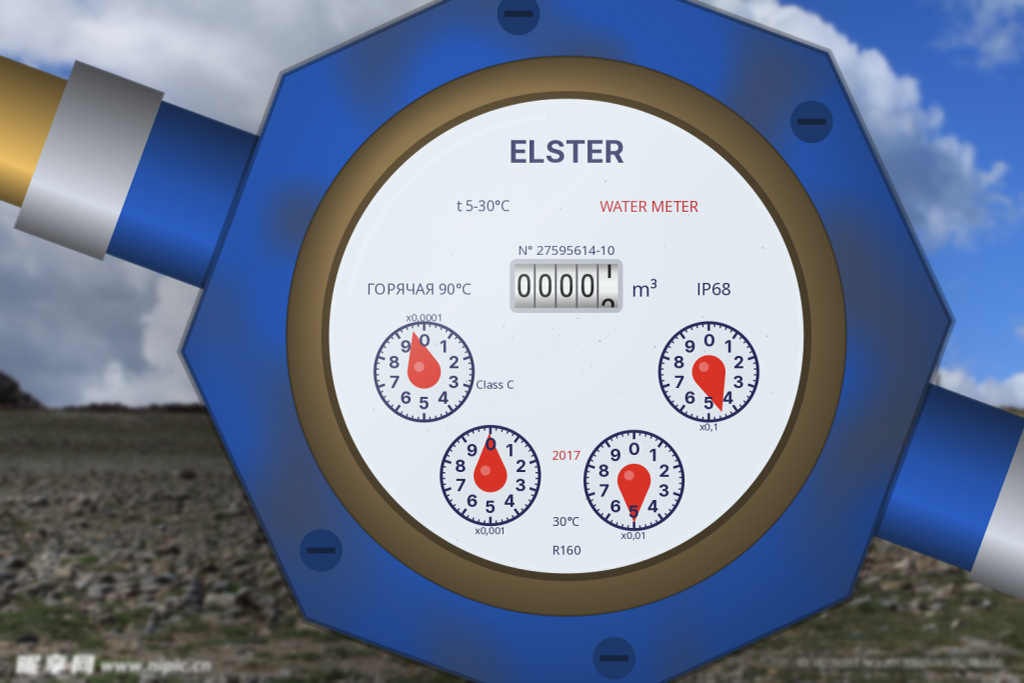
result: 1.4499 m³
